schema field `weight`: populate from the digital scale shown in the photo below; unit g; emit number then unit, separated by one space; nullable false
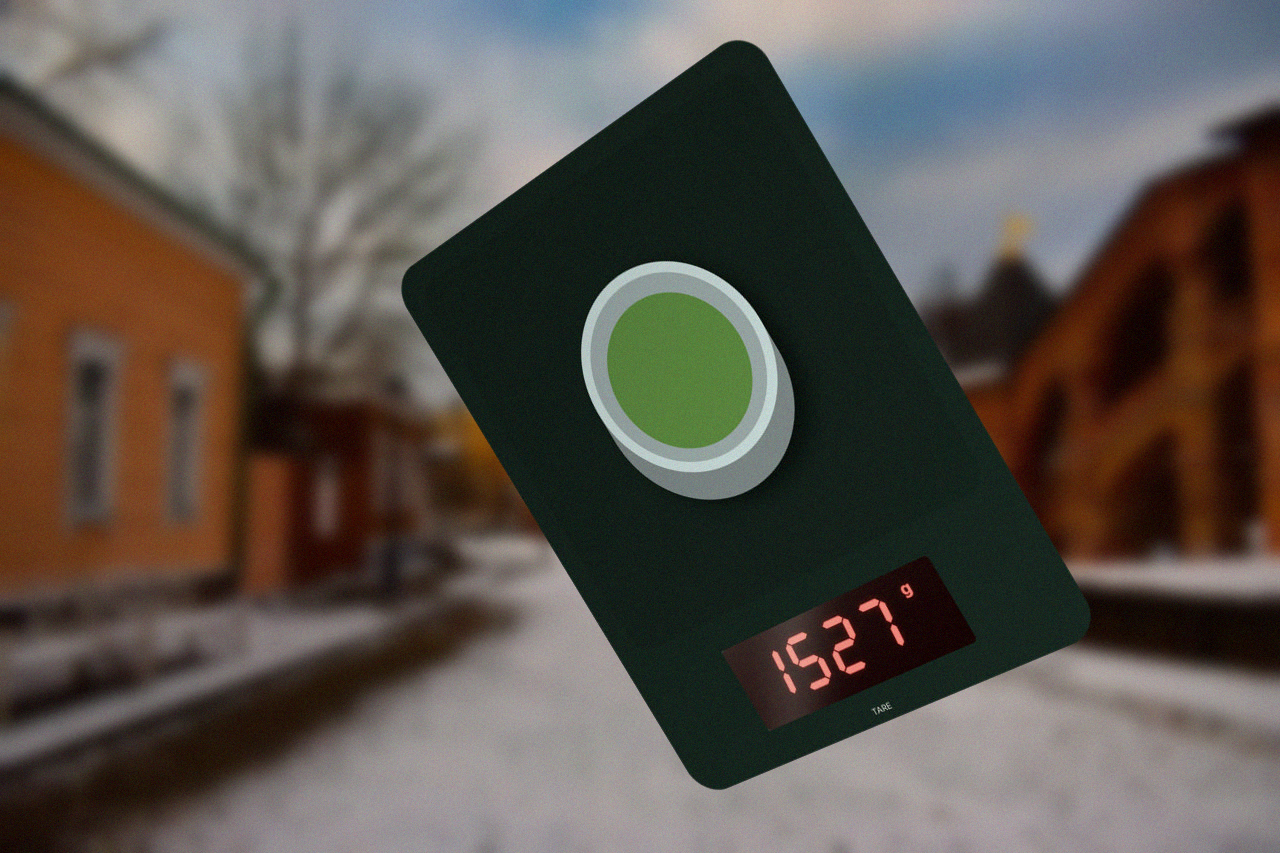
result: 1527 g
